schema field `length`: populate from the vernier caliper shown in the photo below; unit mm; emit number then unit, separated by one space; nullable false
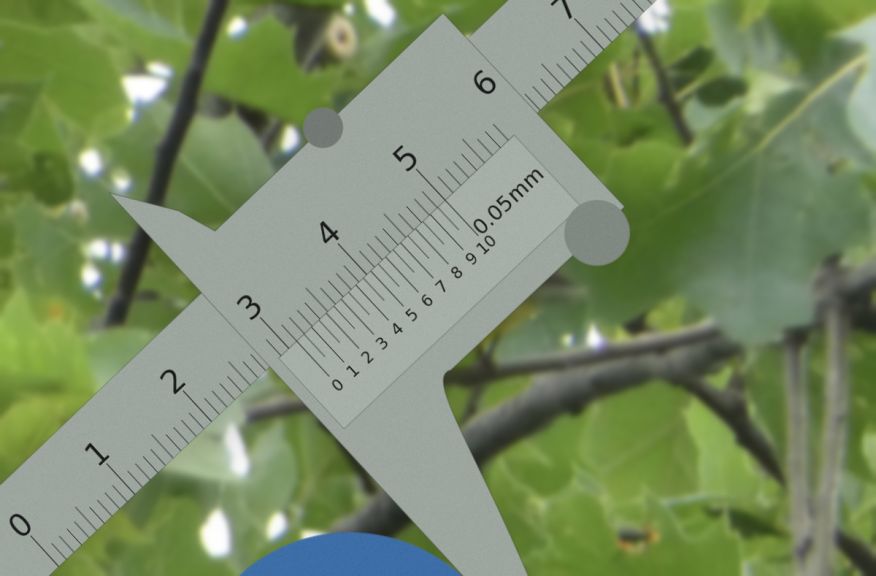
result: 31.0 mm
